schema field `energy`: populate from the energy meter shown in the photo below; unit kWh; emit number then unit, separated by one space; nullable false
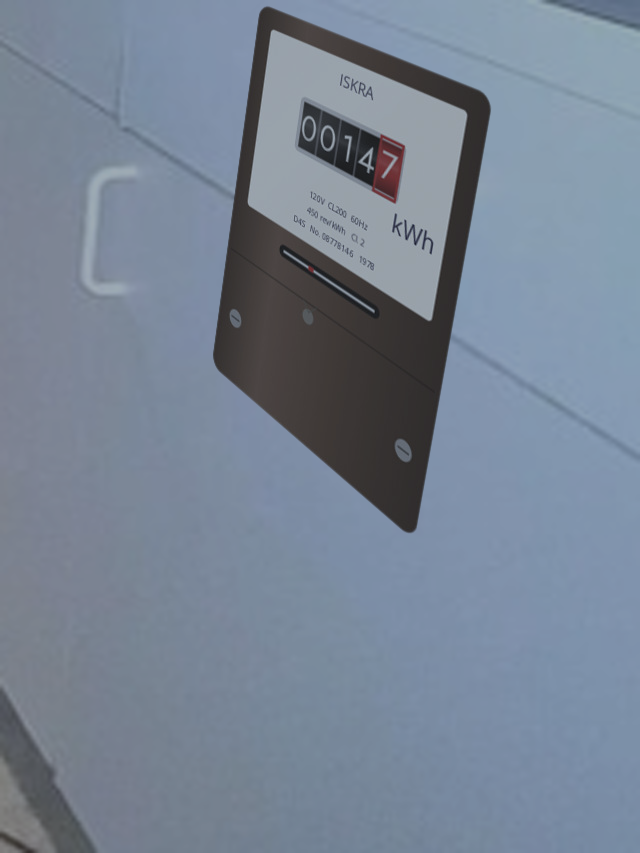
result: 14.7 kWh
